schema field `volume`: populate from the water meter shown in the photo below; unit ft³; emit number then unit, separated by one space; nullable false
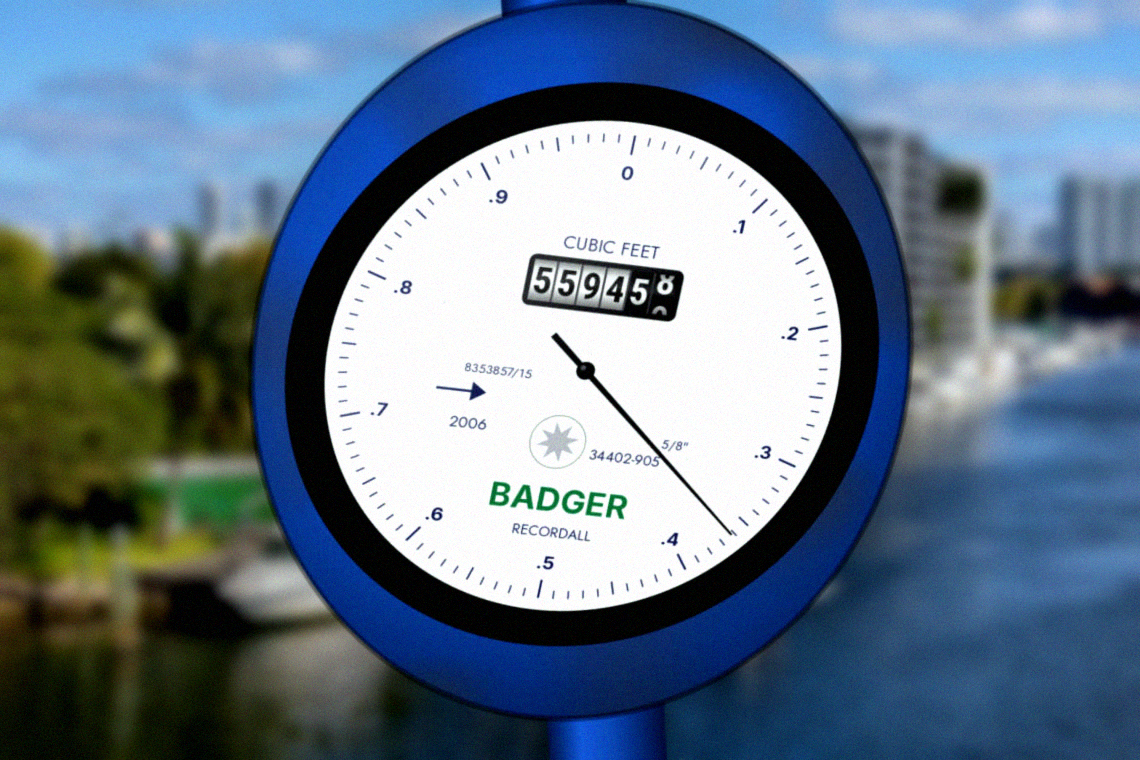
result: 559458.36 ft³
